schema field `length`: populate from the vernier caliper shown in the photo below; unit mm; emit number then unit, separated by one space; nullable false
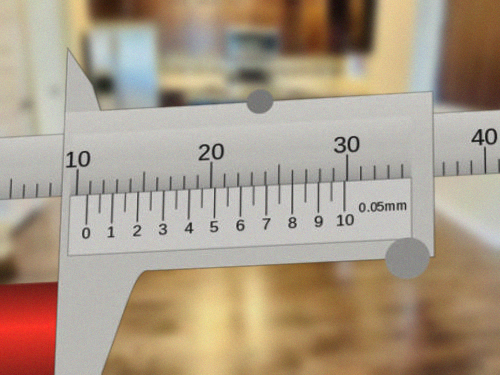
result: 10.8 mm
